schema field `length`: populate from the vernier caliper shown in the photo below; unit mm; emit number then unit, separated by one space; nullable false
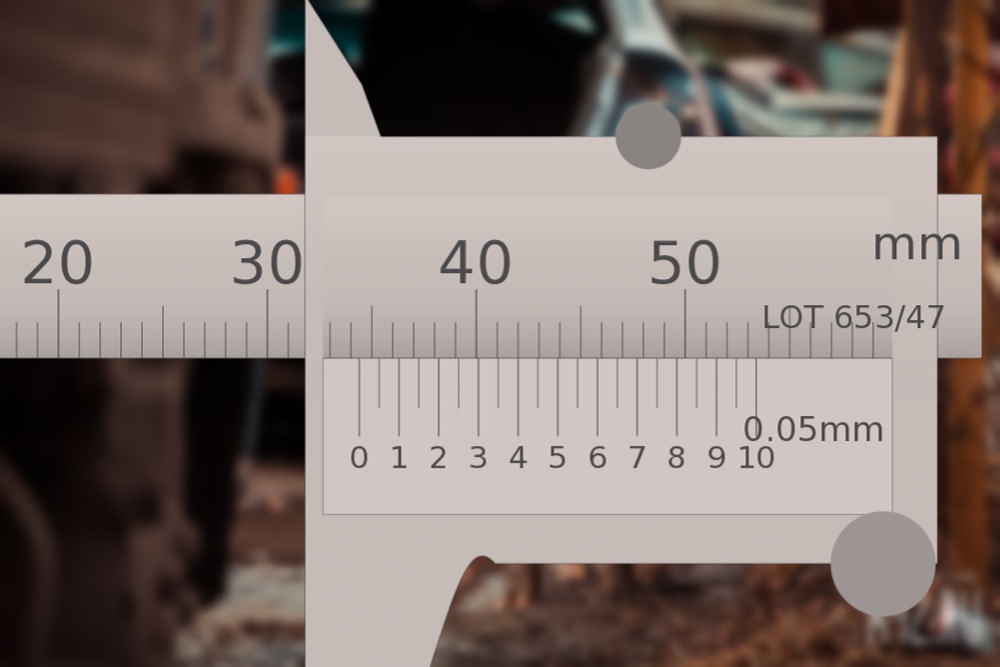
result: 34.4 mm
